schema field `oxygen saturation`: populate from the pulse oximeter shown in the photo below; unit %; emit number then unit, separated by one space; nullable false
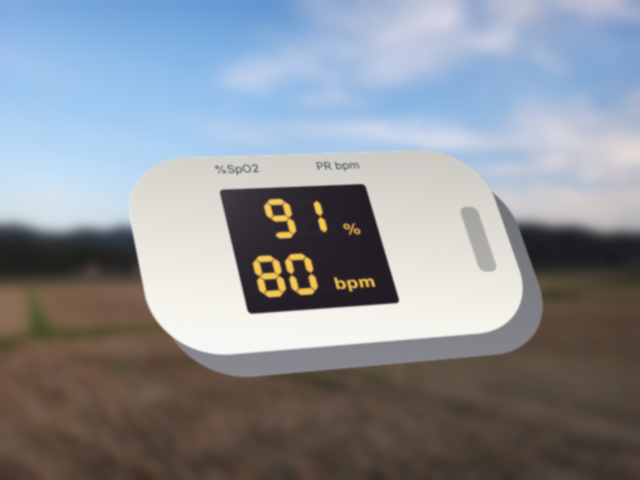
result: 91 %
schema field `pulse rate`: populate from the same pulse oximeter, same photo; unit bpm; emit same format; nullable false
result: 80 bpm
